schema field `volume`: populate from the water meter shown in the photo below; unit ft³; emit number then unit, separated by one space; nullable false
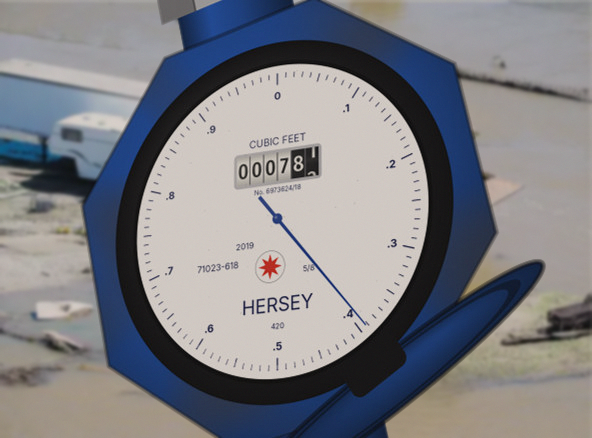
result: 781.39 ft³
